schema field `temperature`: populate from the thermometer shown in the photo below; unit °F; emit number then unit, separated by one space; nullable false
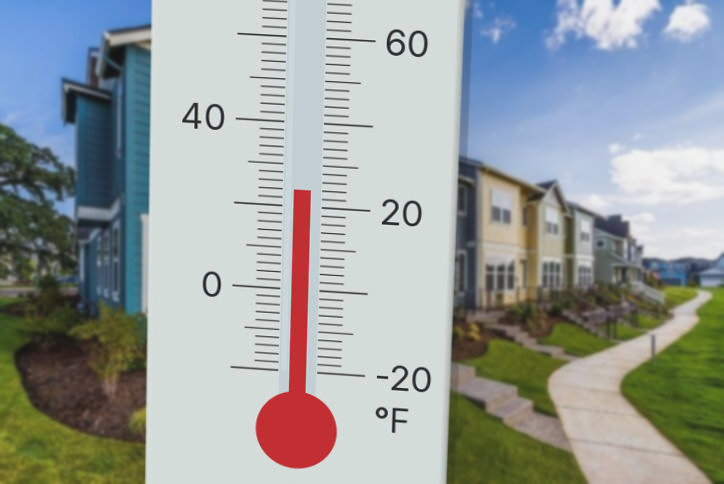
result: 24 °F
